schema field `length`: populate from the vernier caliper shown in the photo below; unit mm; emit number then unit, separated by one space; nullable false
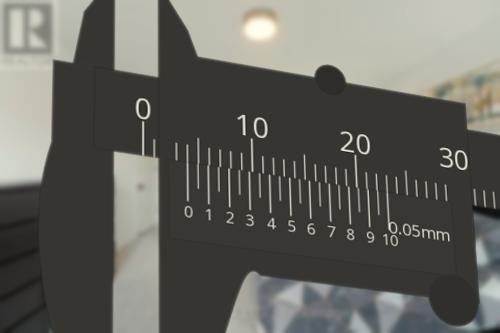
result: 4.0 mm
